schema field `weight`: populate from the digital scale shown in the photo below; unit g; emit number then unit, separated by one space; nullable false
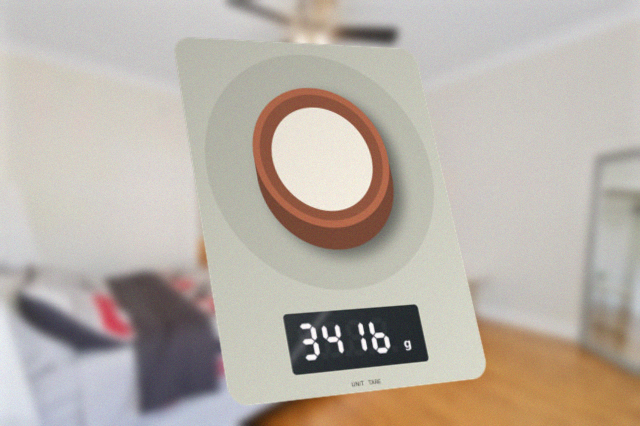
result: 3416 g
